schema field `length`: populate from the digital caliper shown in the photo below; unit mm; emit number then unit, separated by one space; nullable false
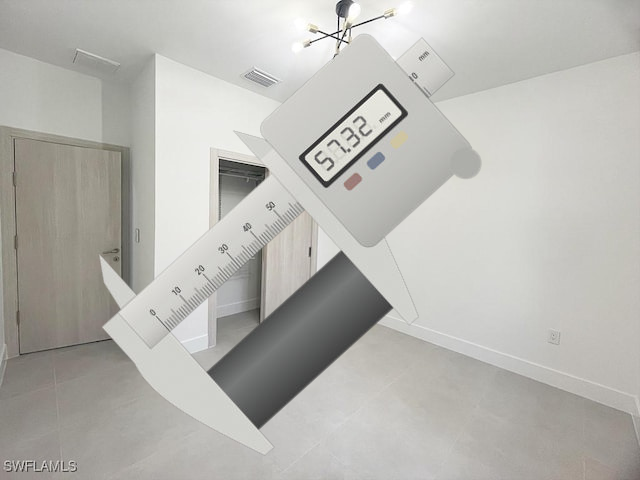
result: 57.32 mm
